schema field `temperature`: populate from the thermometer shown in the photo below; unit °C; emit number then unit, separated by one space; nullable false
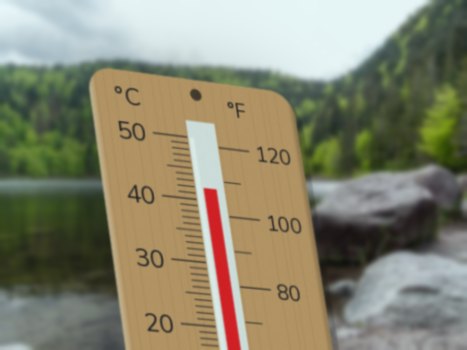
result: 42 °C
